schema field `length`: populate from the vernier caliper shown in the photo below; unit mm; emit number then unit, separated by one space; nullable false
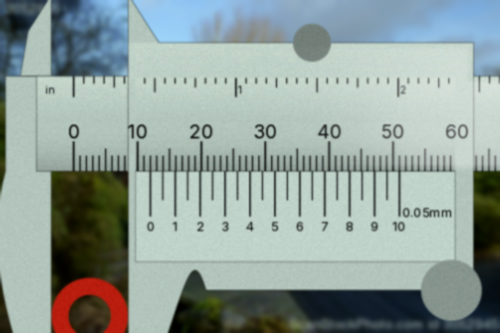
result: 12.0 mm
